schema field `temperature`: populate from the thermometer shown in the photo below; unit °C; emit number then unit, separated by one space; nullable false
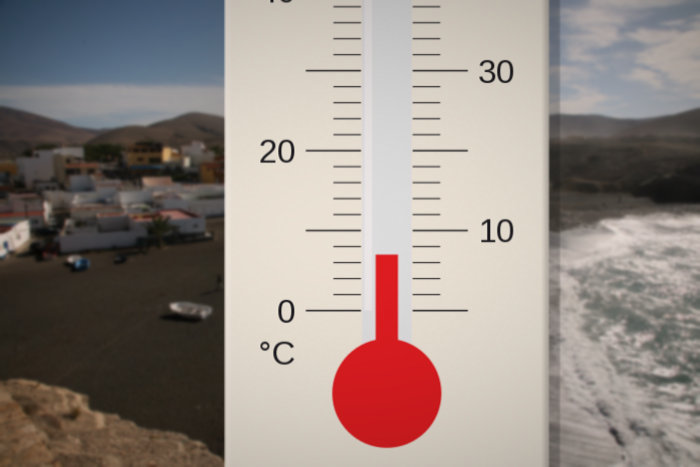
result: 7 °C
